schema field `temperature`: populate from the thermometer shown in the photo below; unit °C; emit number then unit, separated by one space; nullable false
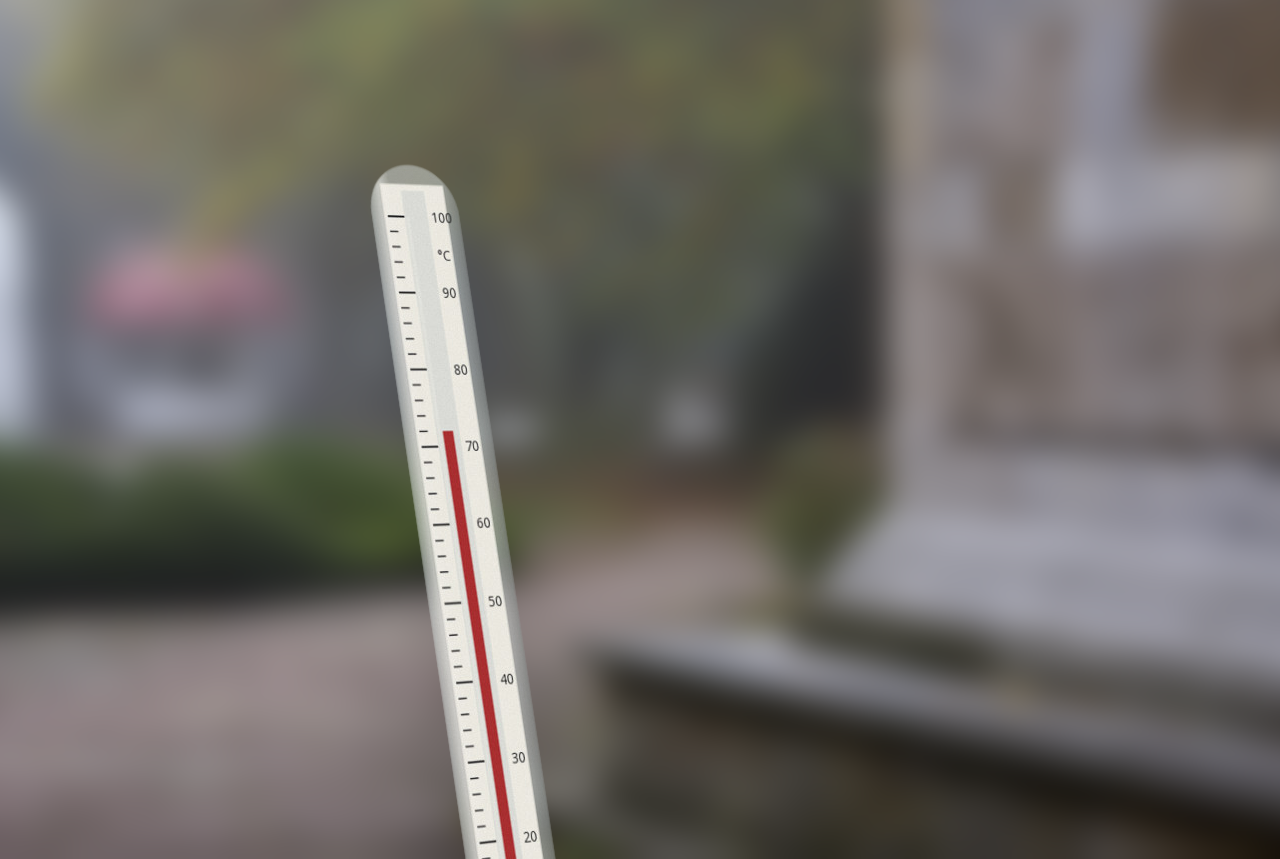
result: 72 °C
